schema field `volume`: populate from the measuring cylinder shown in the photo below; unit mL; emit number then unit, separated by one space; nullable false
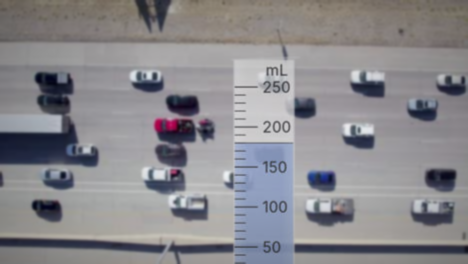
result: 180 mL
